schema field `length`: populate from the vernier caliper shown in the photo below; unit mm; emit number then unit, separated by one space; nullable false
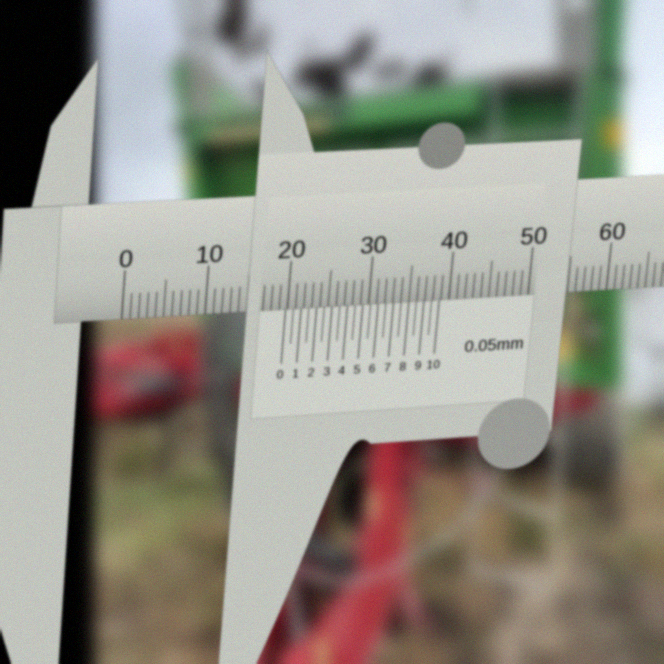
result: 19.8 mm
